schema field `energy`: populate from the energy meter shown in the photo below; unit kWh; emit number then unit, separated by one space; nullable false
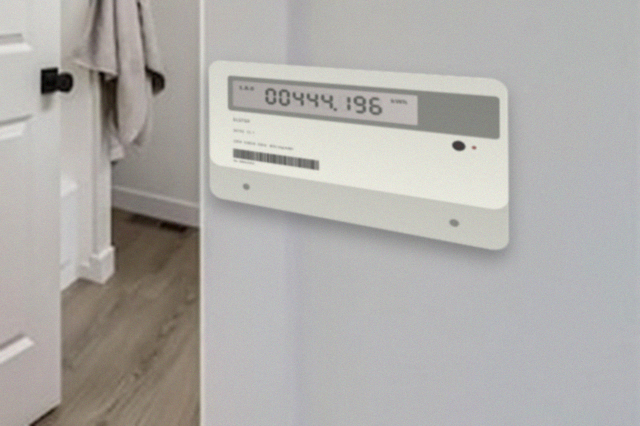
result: 444.196 kWh
